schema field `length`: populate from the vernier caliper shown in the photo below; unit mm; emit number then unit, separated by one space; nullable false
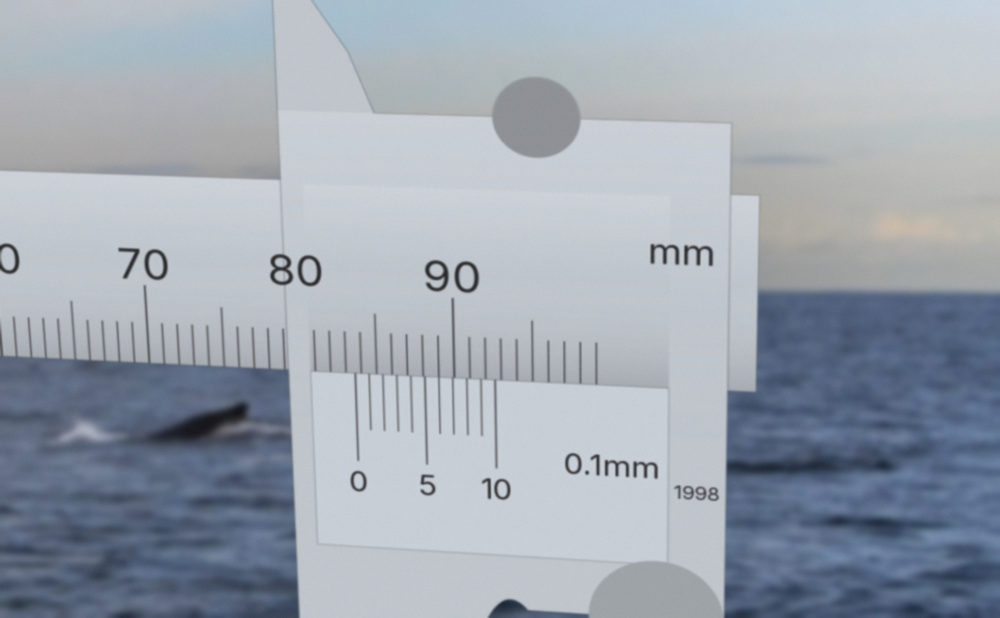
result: 83.6 mm
